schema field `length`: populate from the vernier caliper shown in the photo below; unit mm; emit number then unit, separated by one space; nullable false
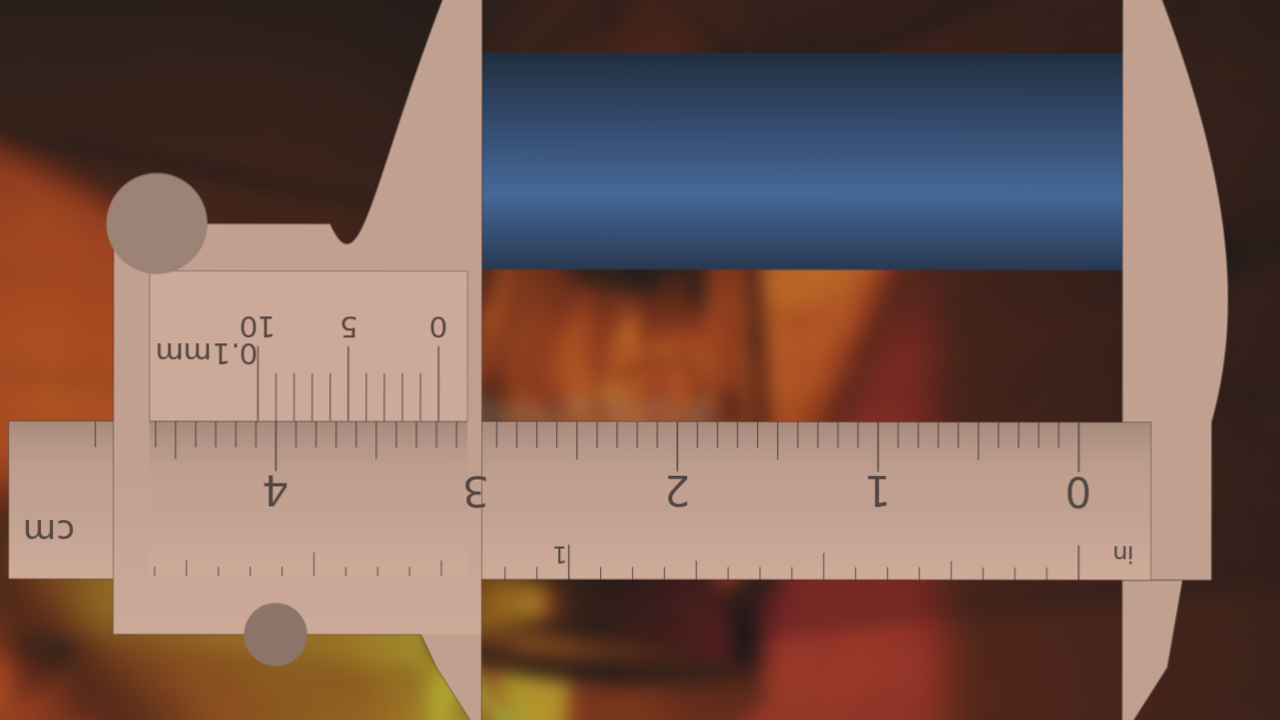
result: 31.9 mm
